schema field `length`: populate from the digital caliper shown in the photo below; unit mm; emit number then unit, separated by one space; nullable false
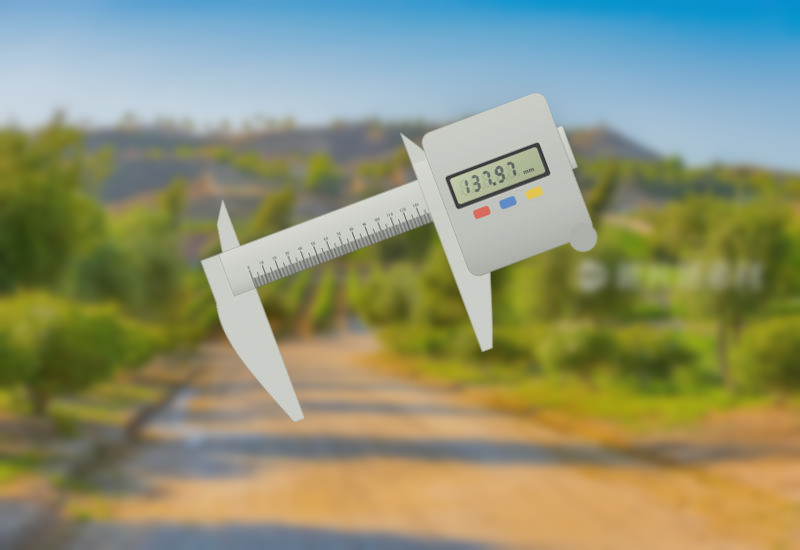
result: 137.97 mm
